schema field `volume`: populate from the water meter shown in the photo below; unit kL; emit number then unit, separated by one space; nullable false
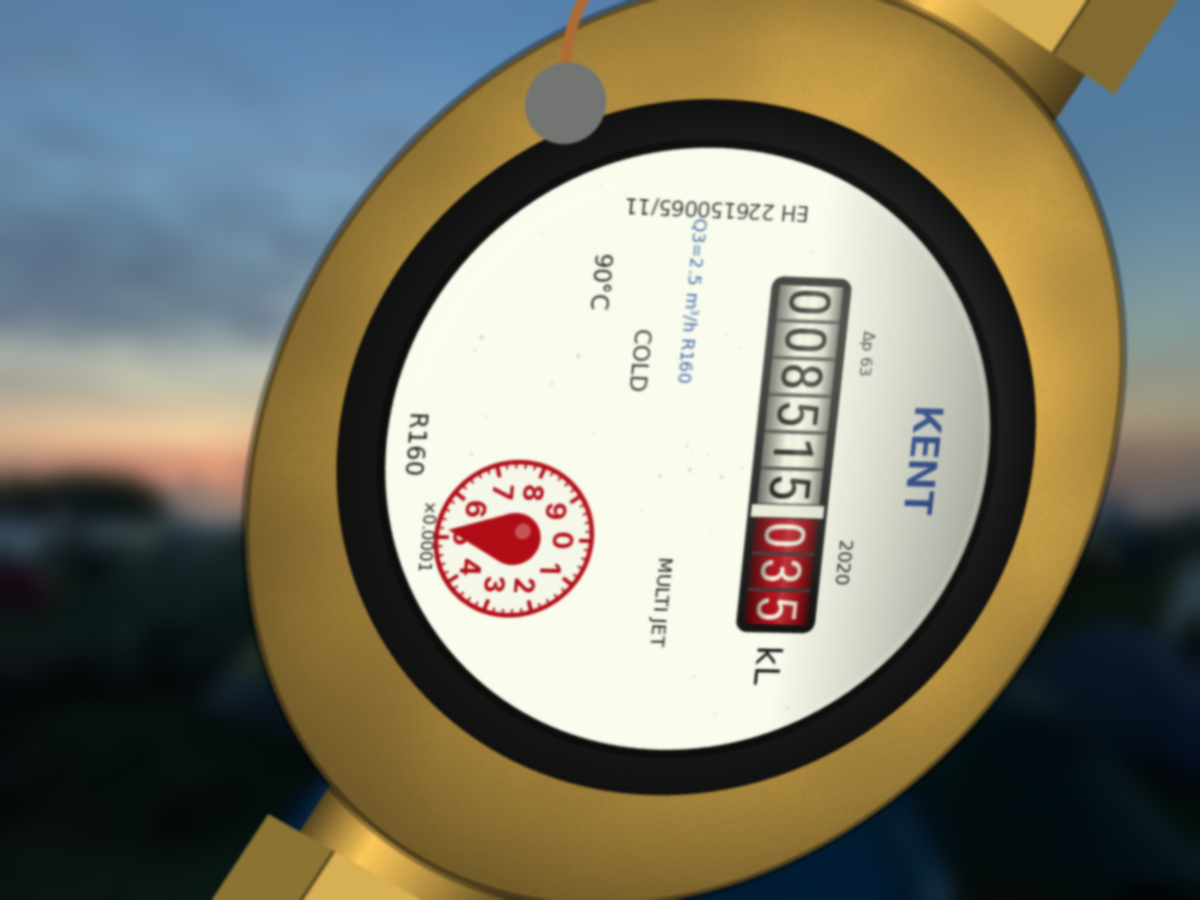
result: 8515.0355 kL
